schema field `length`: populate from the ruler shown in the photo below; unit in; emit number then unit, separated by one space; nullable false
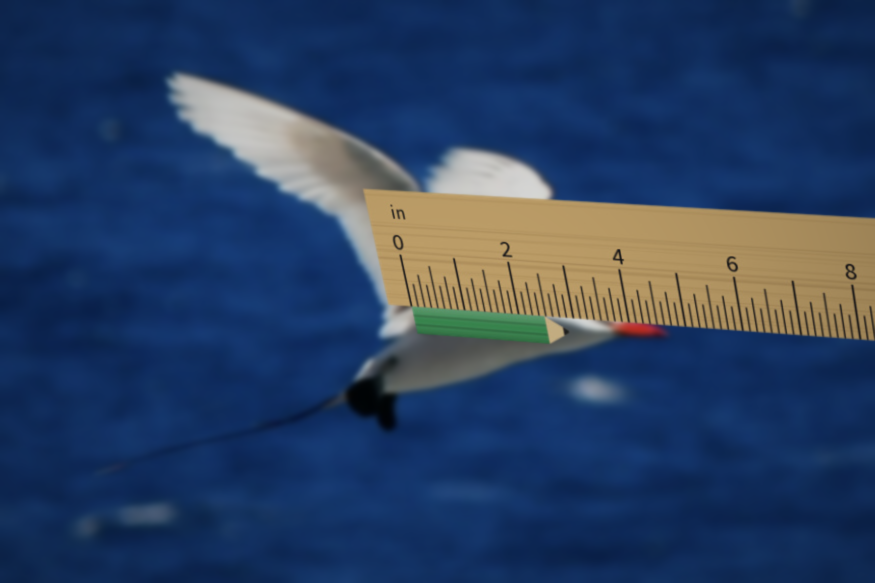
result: 2.875 in
